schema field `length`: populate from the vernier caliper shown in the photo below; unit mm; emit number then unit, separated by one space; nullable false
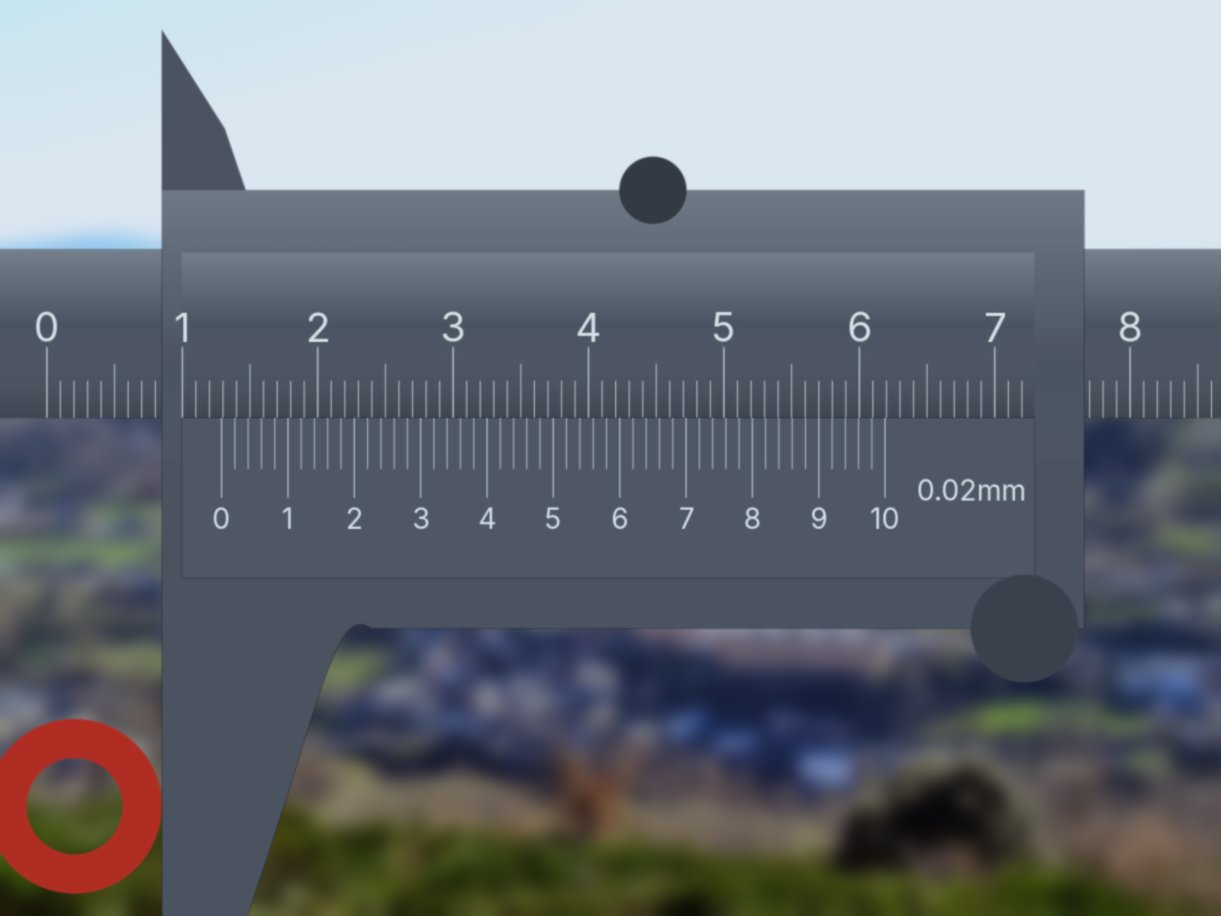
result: 12.9 mm
